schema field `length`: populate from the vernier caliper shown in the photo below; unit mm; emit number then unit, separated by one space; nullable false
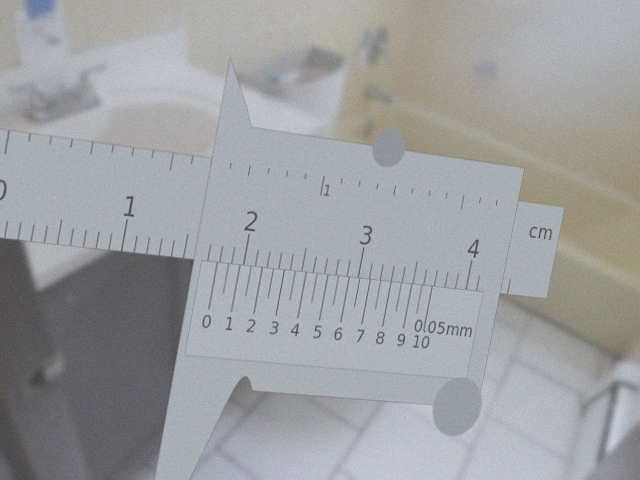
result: 17.8 mm
